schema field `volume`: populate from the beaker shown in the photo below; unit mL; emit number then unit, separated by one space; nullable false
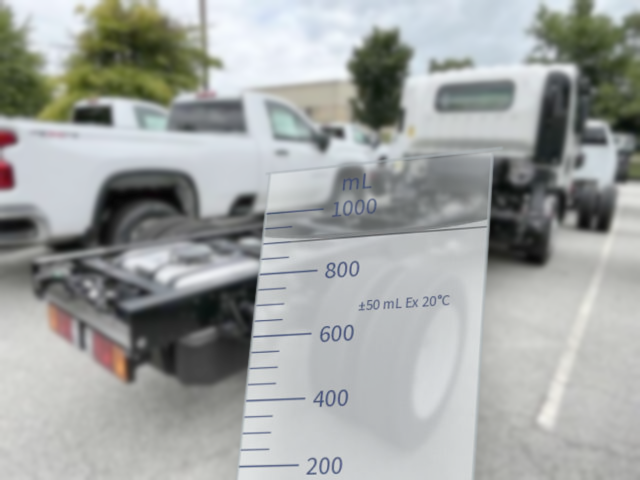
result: 900 mL
